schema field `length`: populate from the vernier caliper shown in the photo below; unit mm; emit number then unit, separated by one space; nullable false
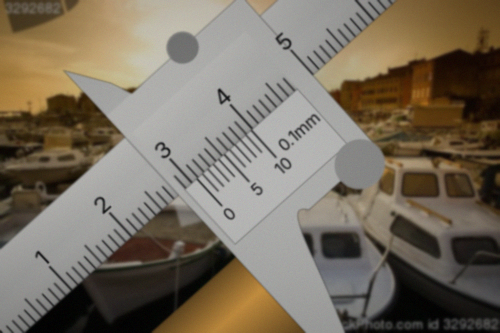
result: 30.8 mm
